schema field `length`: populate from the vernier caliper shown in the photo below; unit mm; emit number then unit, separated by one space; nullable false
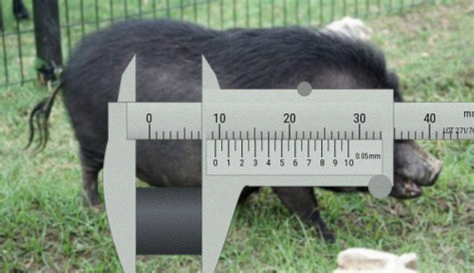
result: 9.4 mm
